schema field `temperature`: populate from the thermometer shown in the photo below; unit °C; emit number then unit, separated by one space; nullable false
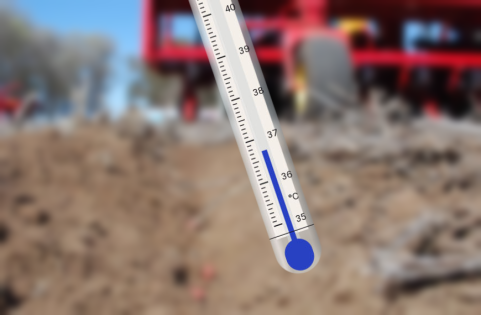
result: 36.7 °C
